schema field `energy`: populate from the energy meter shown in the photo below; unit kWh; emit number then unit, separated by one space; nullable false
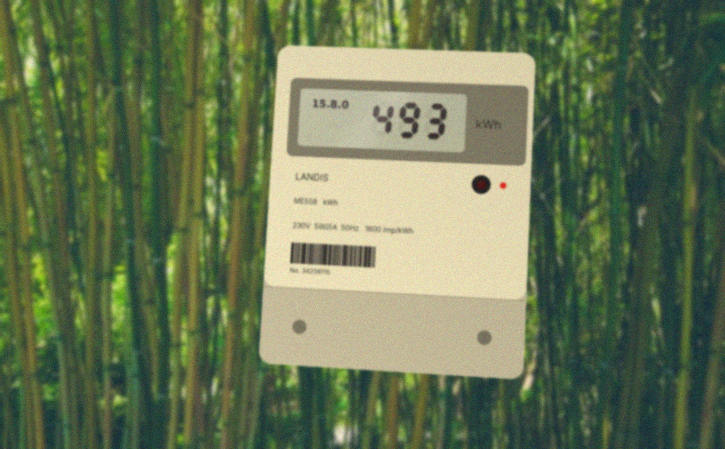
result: 493 kWh
